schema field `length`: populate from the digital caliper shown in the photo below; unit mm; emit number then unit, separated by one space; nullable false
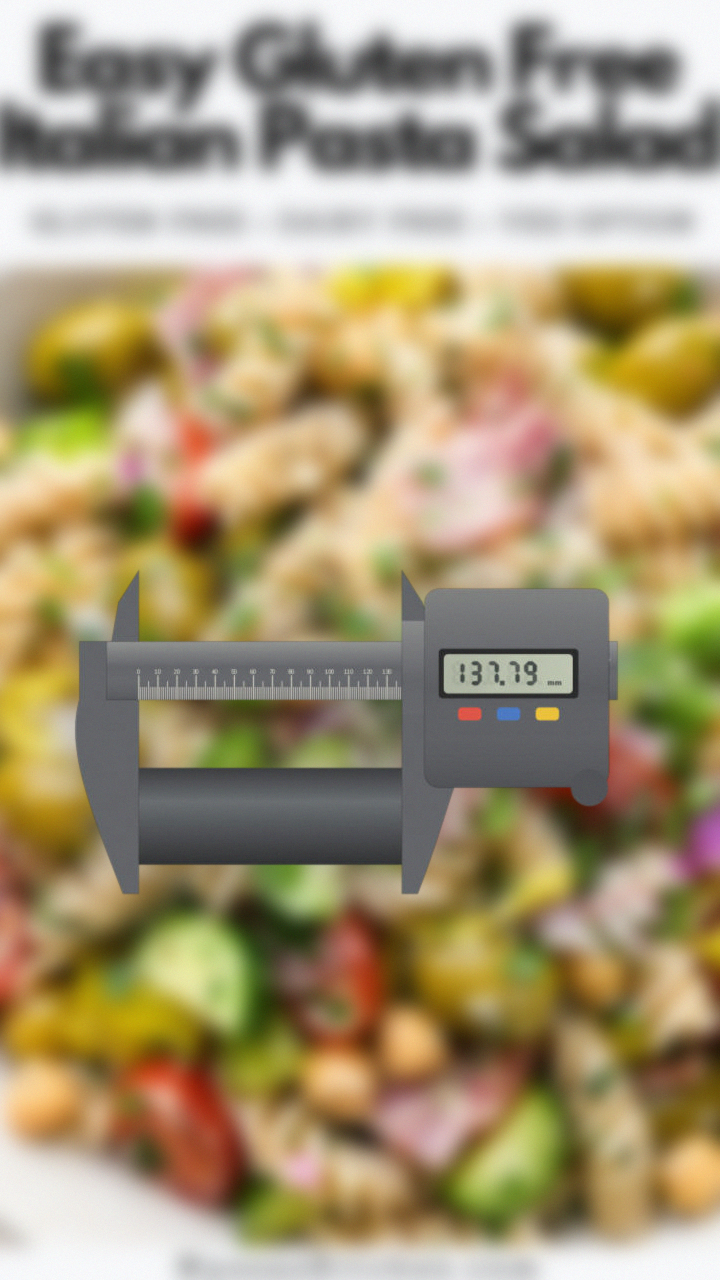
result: 137.79 mm
